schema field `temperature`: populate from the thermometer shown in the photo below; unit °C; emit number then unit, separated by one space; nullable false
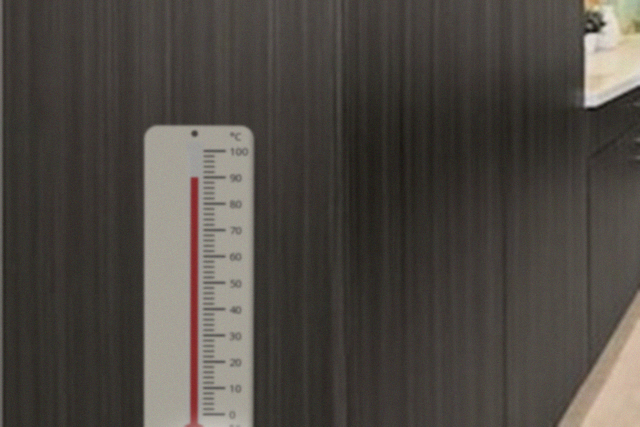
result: 90 °C
